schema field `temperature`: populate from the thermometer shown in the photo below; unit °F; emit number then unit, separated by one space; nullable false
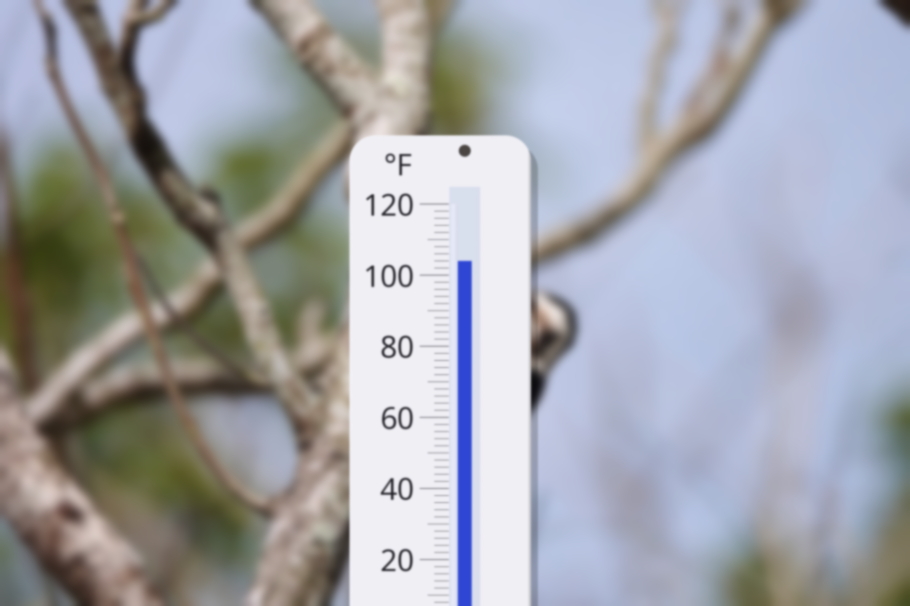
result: 104 °F
